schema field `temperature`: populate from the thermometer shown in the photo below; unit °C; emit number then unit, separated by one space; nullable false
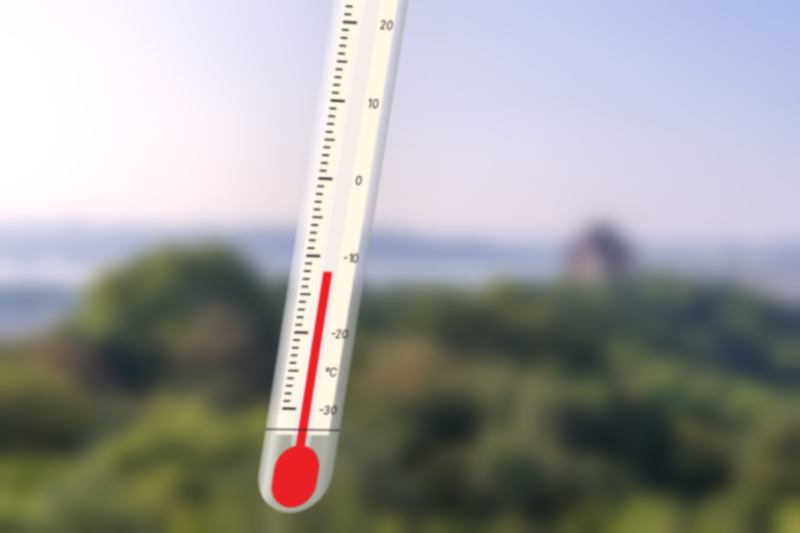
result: -12 °C
